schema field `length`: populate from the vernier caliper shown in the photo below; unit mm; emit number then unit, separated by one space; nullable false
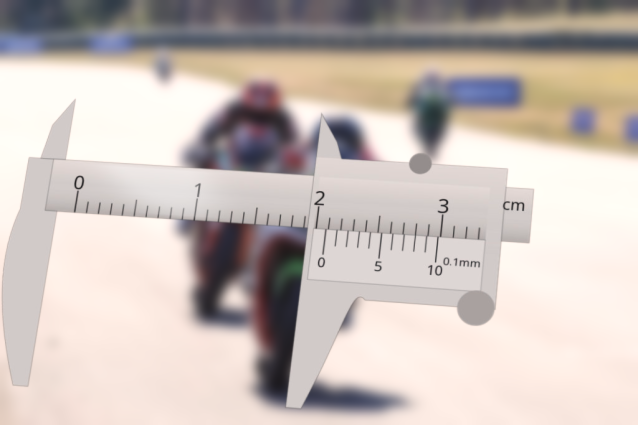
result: 20.8 mm
